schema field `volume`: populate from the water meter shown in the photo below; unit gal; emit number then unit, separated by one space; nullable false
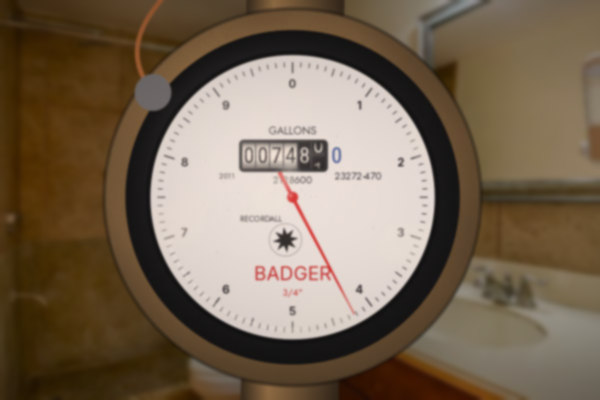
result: 74804.2 gal
